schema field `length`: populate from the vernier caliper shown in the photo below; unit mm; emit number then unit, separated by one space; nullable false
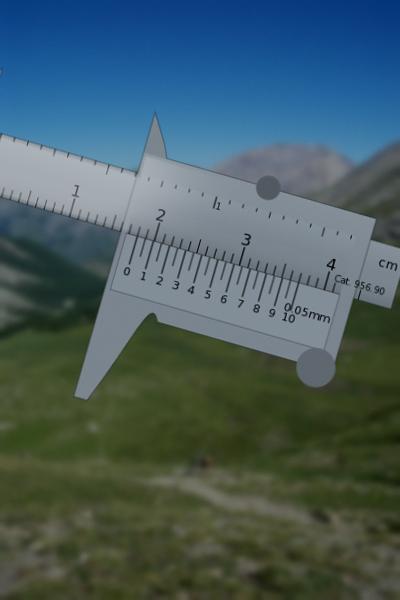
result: 18.0 mm
